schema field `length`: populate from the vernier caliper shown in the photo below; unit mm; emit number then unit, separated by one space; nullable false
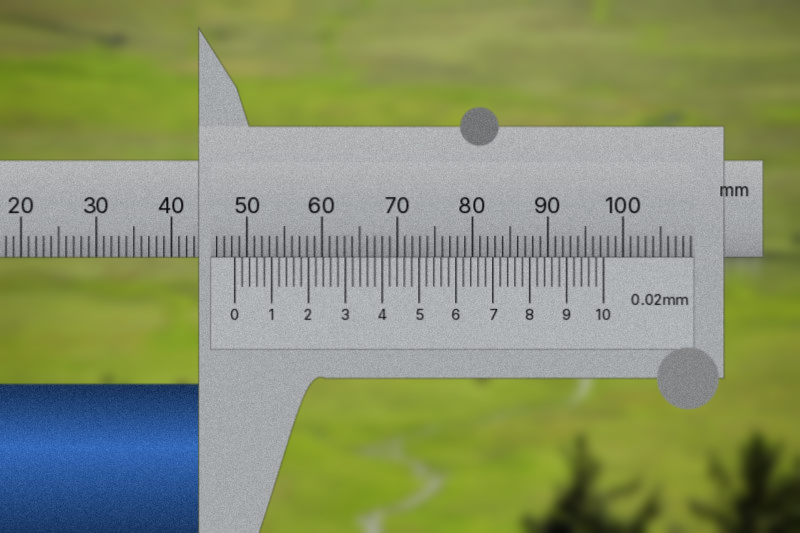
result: 48.4 mm
